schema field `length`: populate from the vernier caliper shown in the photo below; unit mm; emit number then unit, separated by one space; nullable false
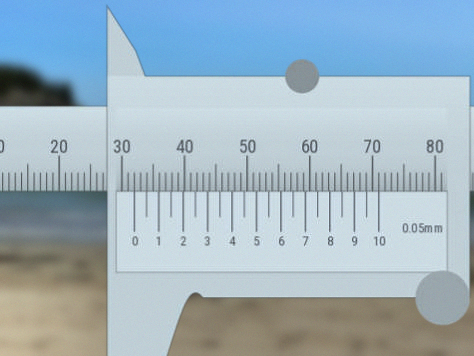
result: 32.0 mm
